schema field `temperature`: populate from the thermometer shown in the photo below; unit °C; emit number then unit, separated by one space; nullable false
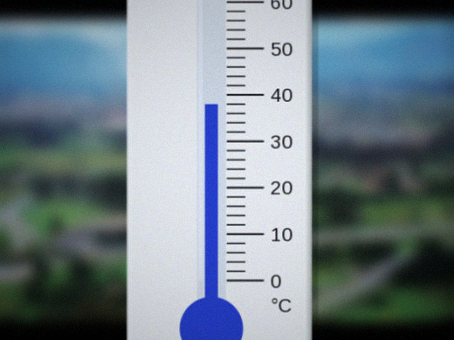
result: 38 °C
